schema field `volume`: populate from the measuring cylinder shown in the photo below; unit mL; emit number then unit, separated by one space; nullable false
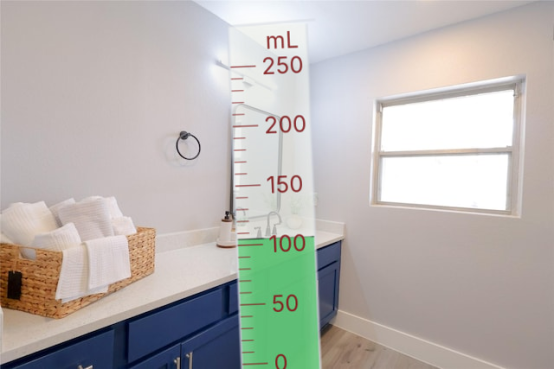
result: 105 mL
